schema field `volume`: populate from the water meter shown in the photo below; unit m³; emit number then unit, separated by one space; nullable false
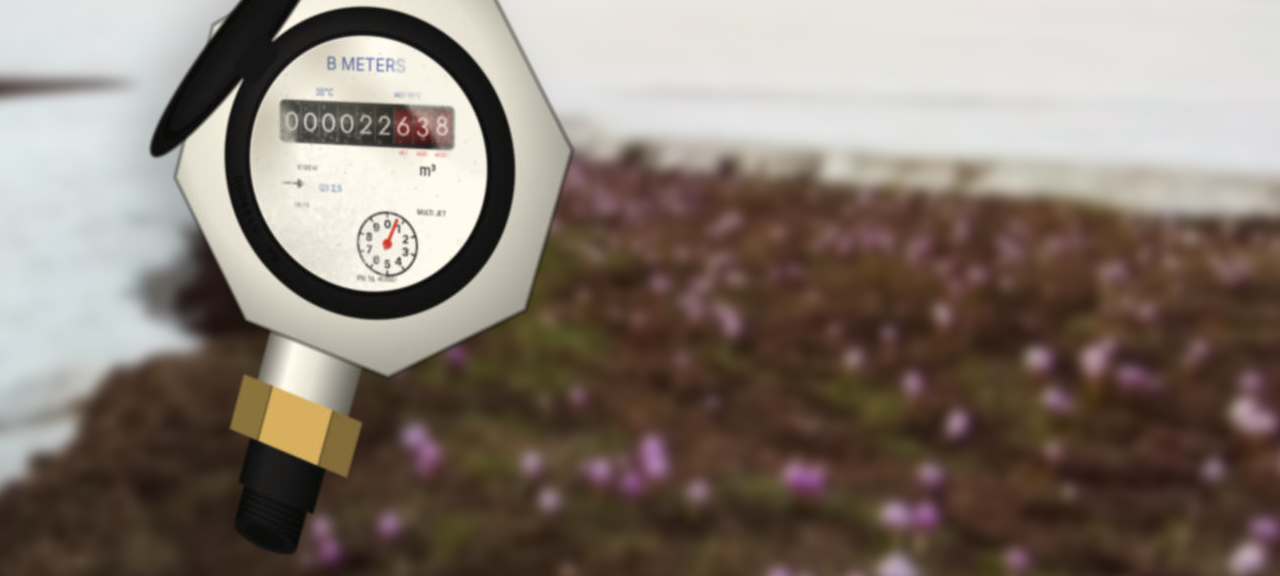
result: 22.6380 m³
